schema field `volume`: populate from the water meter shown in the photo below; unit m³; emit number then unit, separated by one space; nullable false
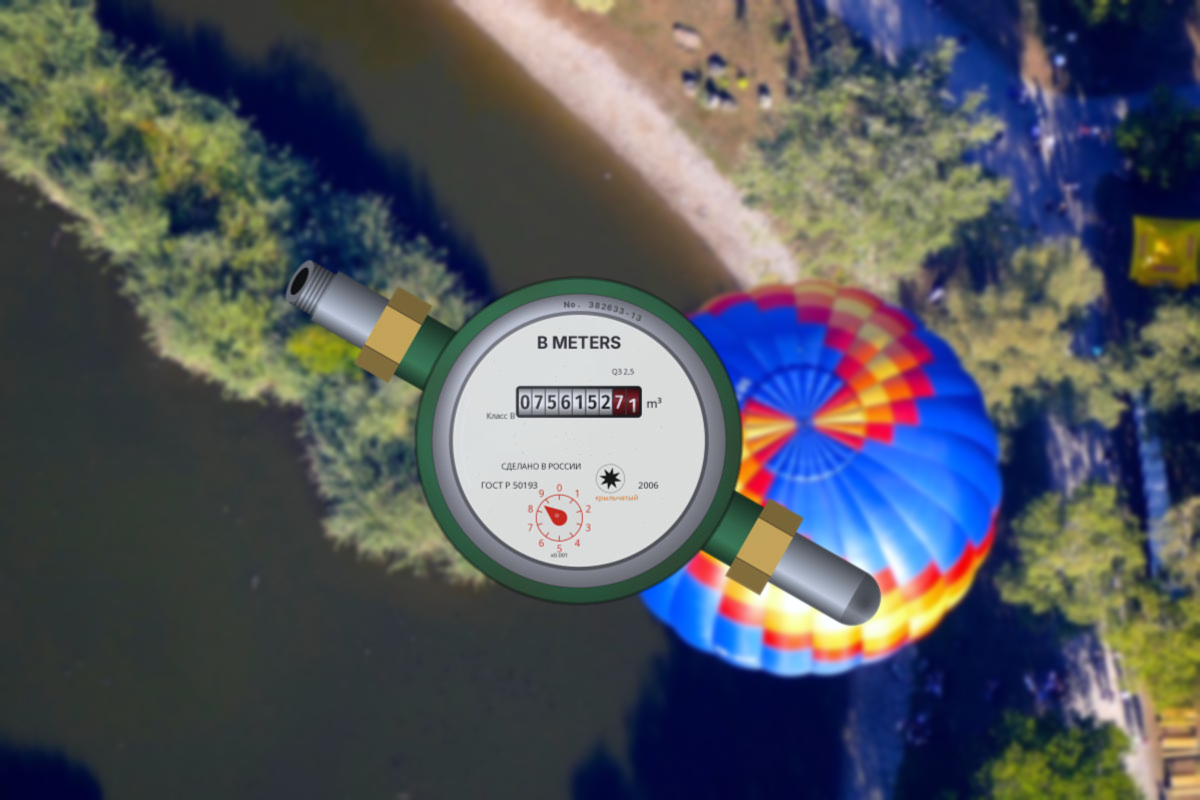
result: 756152.708 m³
